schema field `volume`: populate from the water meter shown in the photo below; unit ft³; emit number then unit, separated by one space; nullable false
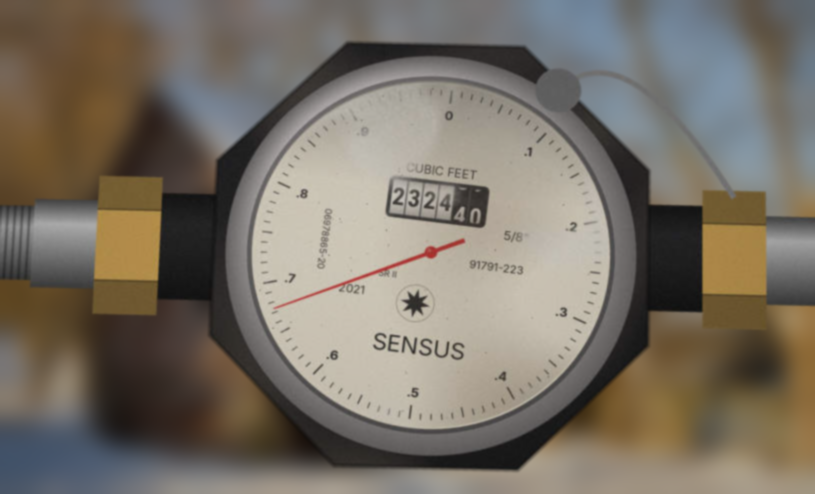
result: 232439.67 ft³
